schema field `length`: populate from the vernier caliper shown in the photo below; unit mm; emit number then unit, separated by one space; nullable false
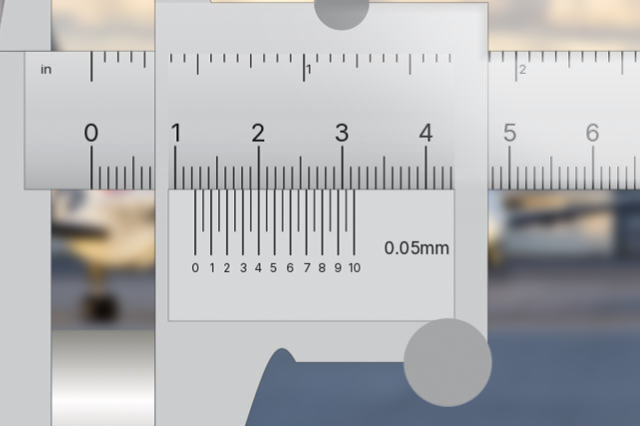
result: 12.4 mm
